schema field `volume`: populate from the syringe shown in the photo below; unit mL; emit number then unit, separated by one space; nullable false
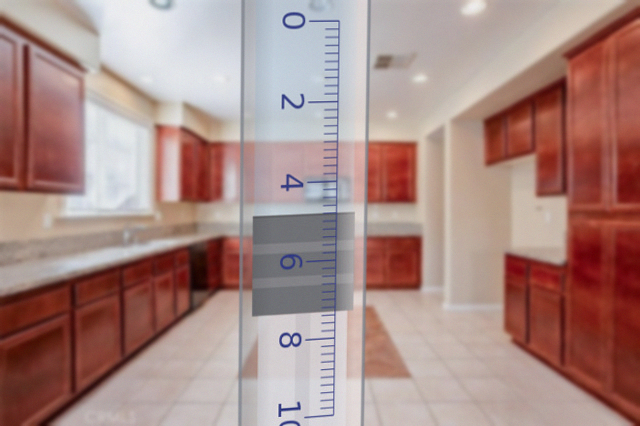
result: 4.8 mL
